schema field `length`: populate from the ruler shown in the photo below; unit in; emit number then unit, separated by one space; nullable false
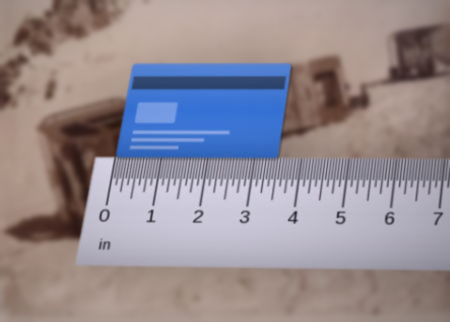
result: 3.5 in
